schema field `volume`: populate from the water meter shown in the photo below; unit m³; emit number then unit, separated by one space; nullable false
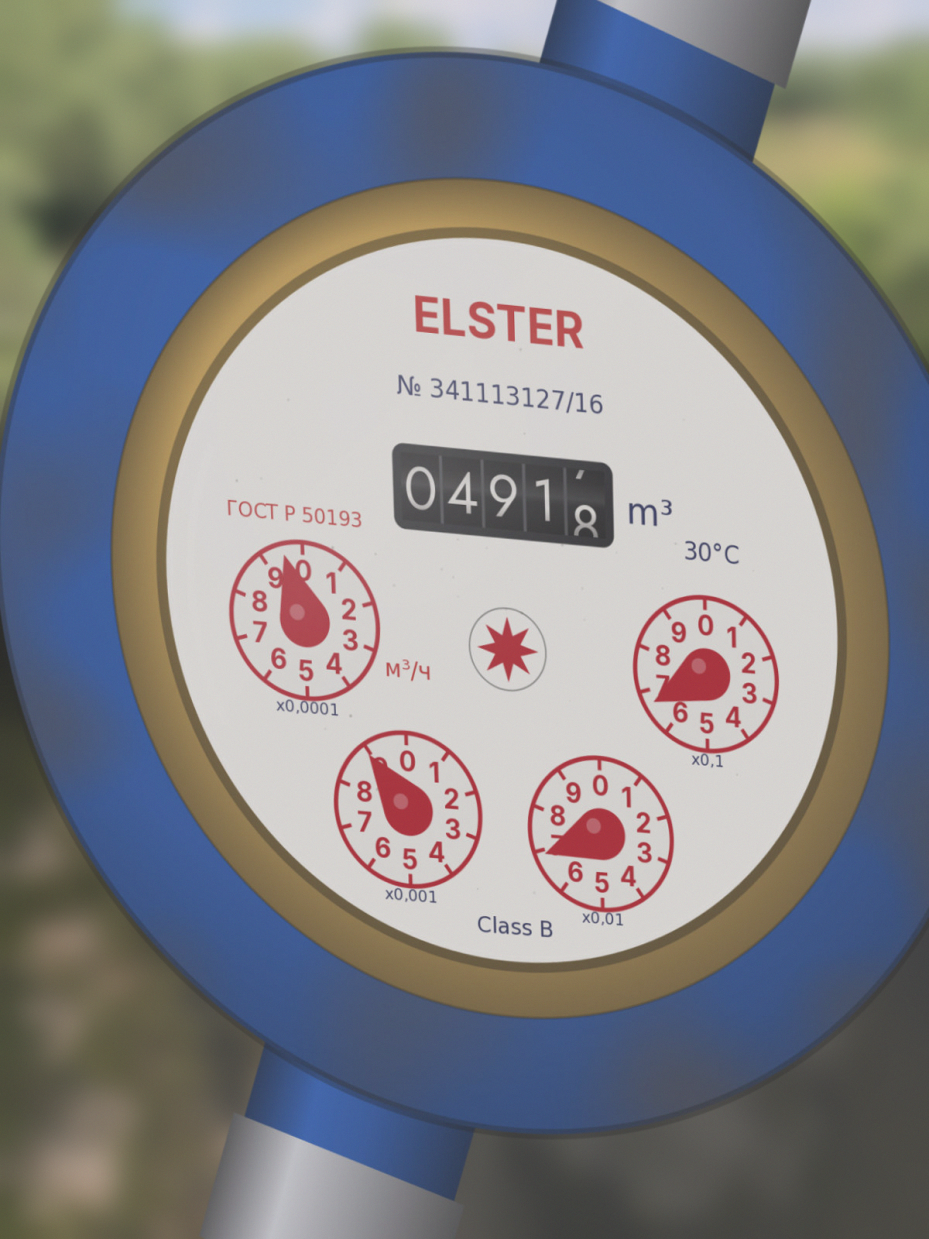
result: 4917.6689 m³
